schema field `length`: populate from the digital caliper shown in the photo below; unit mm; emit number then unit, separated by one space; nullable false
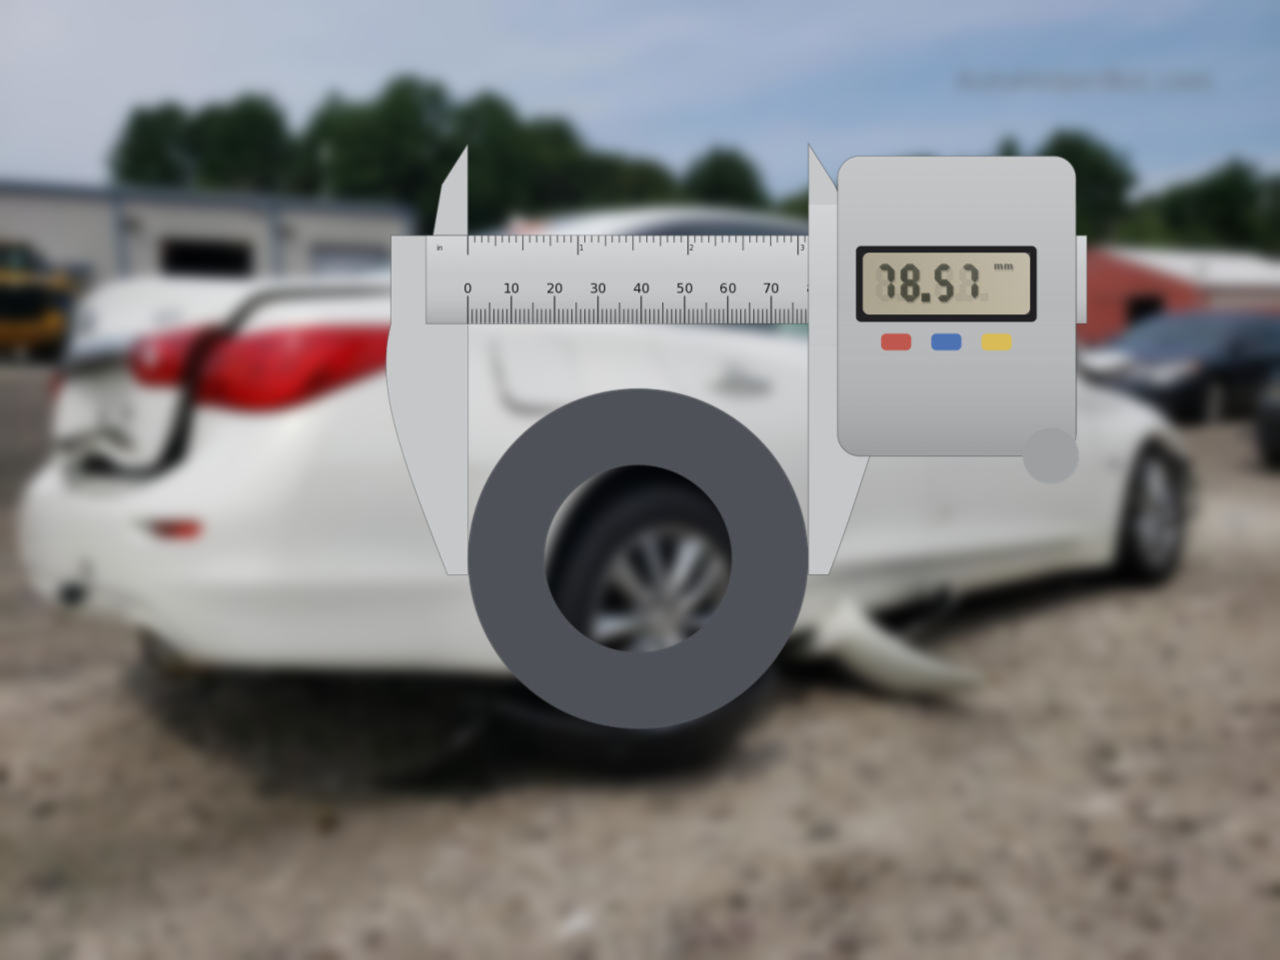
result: 78.57 mm
